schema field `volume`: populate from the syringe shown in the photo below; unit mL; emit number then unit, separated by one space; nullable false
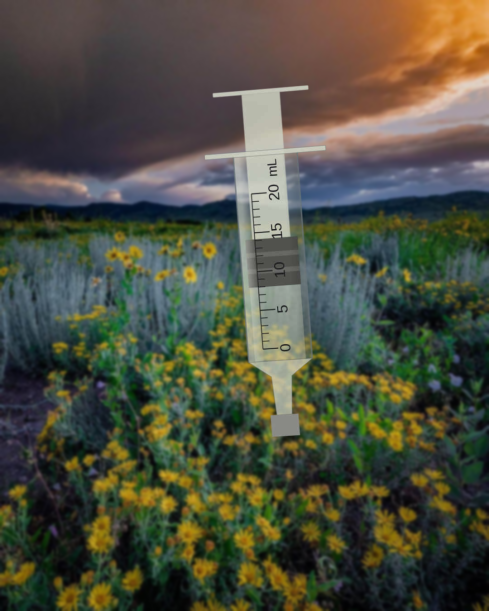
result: 8 mL
